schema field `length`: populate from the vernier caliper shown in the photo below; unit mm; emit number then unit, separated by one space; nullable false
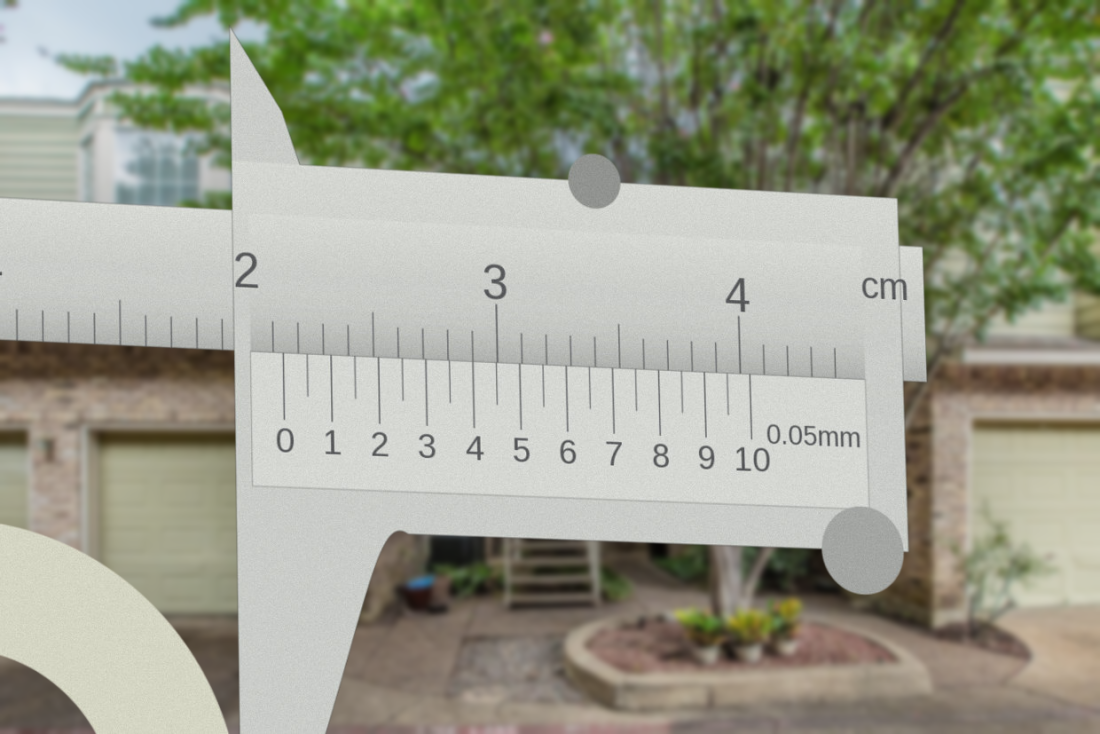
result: 21.40 mm
